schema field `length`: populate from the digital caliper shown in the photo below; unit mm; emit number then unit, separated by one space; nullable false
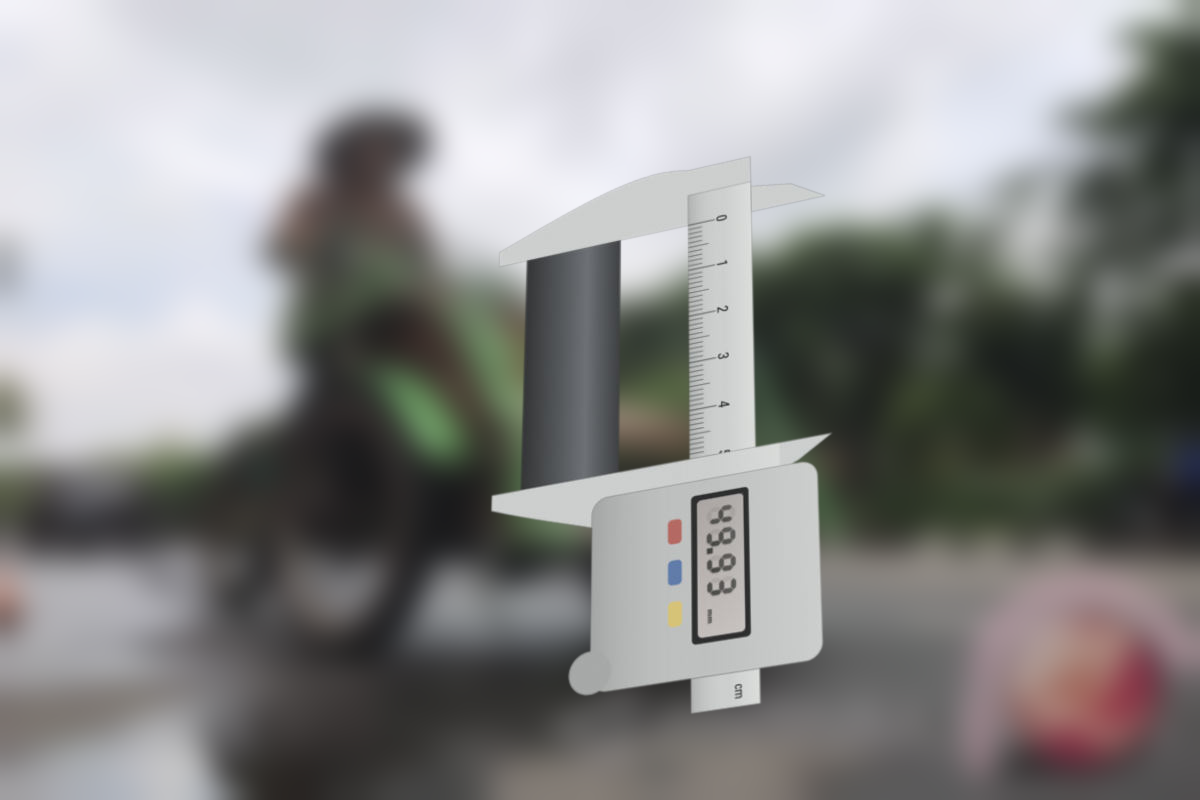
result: 49.93 mm
